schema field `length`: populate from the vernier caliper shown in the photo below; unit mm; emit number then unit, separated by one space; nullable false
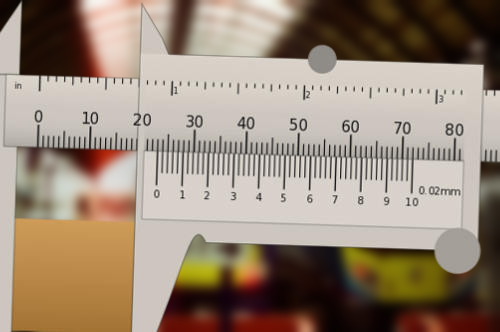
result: 23.0 mm
